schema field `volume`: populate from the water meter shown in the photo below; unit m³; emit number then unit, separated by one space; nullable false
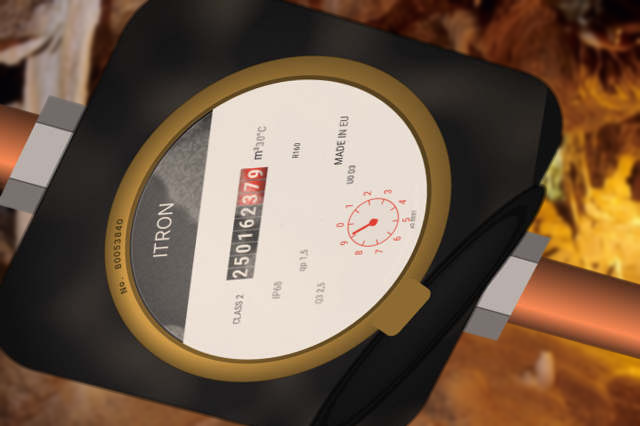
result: 250162.3789 m³
